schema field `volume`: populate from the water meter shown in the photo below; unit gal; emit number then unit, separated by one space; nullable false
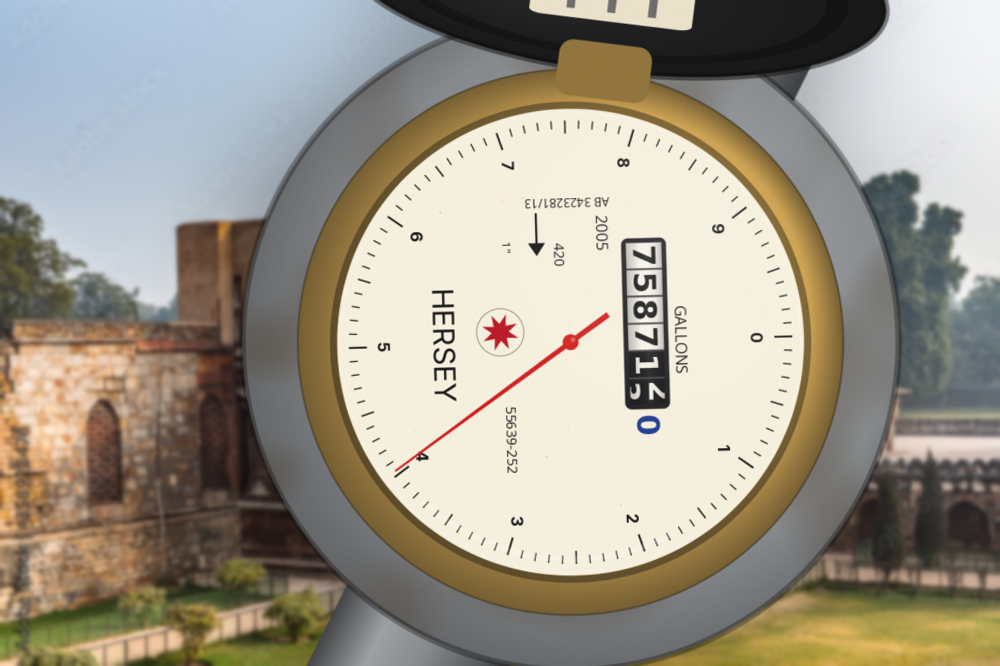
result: 7587124.0 gal
